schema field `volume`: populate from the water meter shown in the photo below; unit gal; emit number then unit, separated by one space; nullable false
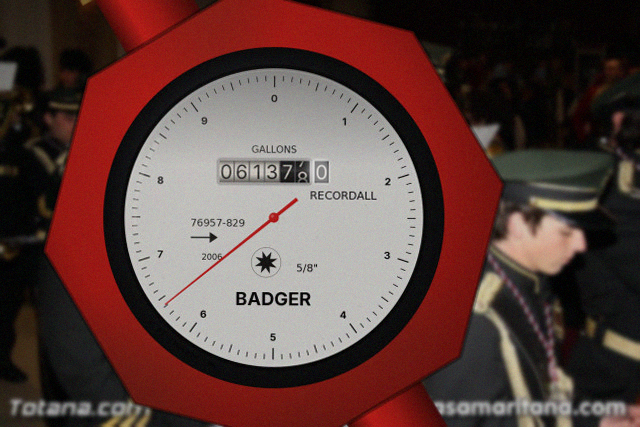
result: 613776.4 gal
